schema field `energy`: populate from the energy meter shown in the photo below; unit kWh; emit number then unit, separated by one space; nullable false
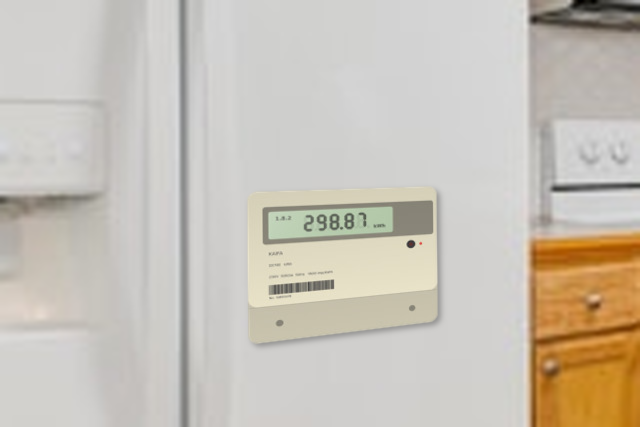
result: 298.87 kWh
